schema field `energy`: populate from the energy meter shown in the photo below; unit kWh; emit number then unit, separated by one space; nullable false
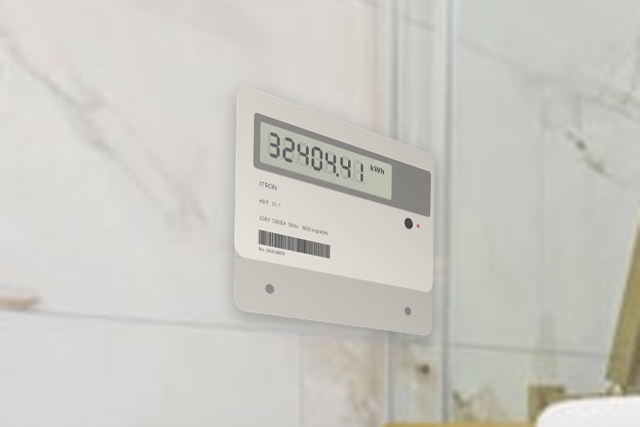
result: 32404.41 kWh
